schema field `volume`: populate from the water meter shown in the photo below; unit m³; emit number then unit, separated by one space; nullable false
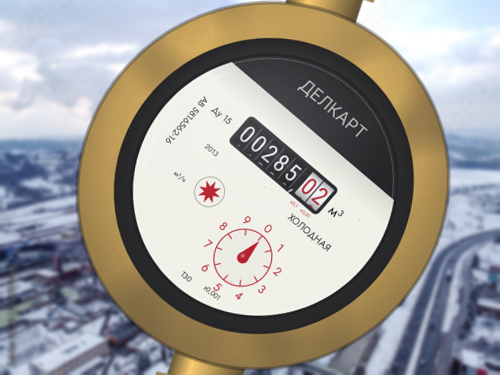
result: 285.020 m³
